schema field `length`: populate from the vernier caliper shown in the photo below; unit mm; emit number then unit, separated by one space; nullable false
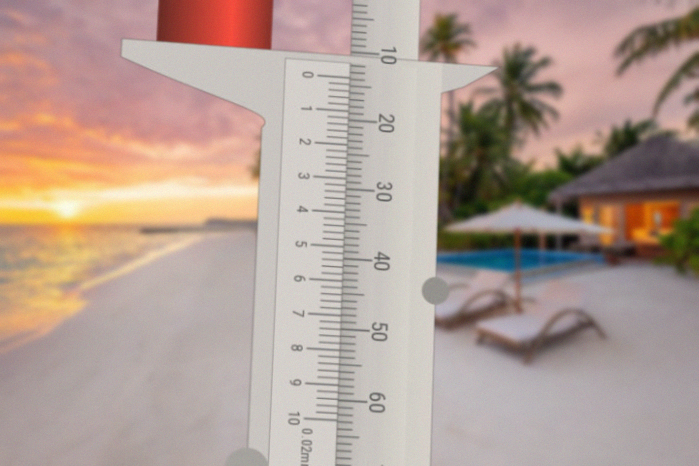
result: 13.8 mm
